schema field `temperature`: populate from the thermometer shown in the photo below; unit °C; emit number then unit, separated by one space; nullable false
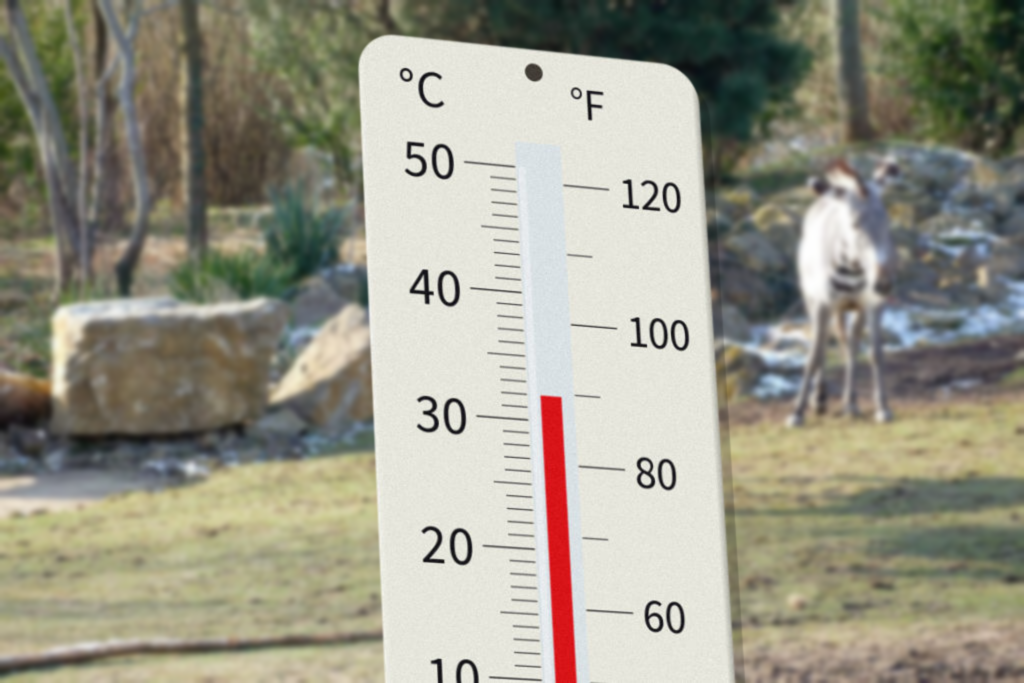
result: 32 °C
